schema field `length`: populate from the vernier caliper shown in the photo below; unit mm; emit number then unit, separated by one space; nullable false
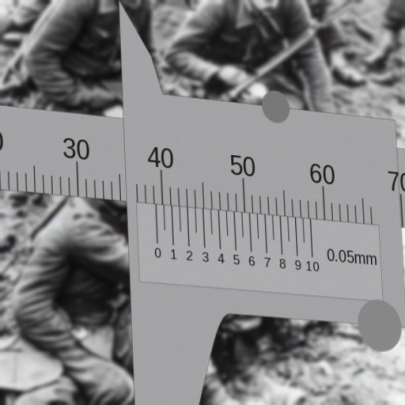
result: 39.2 mm
